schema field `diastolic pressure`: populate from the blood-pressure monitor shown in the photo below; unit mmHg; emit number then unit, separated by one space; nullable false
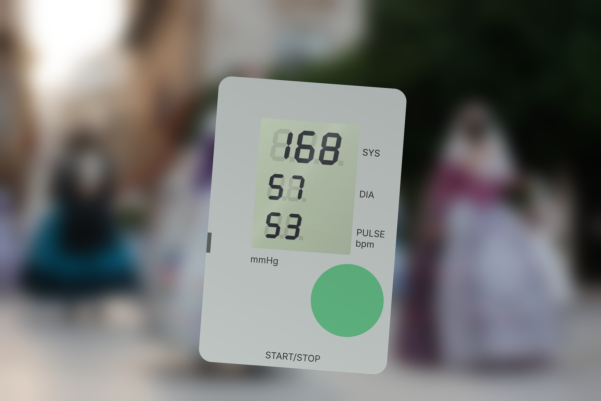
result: 57 mmHg
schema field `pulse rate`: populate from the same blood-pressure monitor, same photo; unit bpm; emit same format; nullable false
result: 53 bpm
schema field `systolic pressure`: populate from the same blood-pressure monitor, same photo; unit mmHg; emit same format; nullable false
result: 168 mmHg
